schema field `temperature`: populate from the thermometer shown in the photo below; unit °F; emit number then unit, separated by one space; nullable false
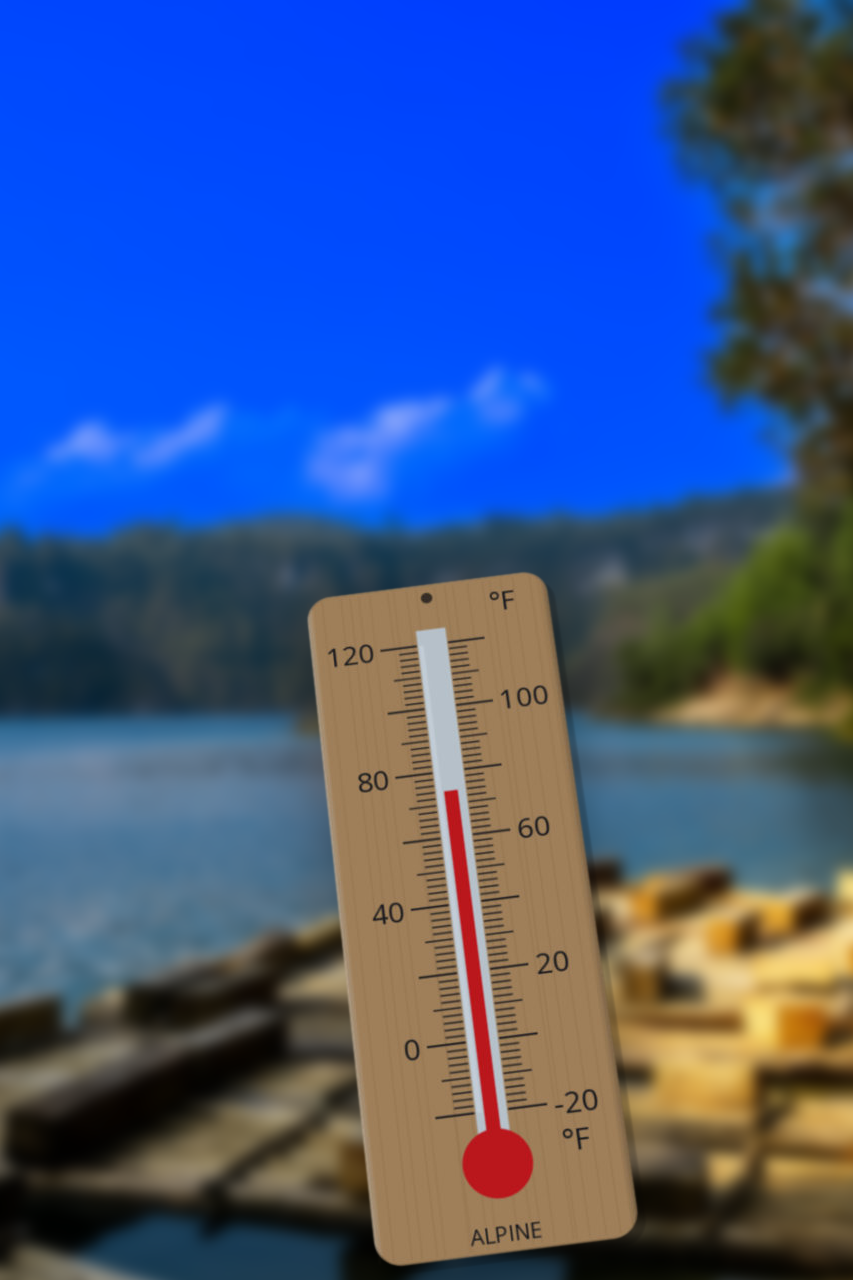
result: 74 °F
